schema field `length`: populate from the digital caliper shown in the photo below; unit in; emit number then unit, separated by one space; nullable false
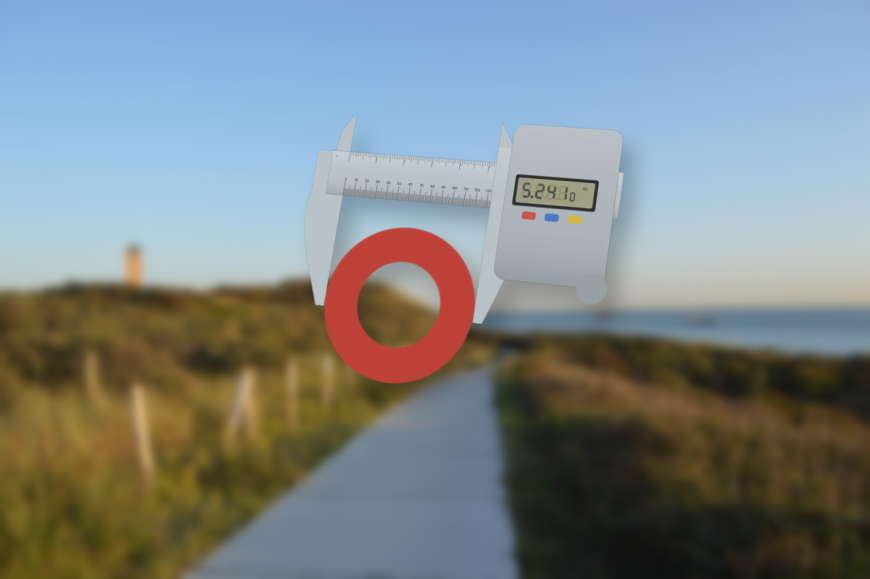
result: 5.2410 in
